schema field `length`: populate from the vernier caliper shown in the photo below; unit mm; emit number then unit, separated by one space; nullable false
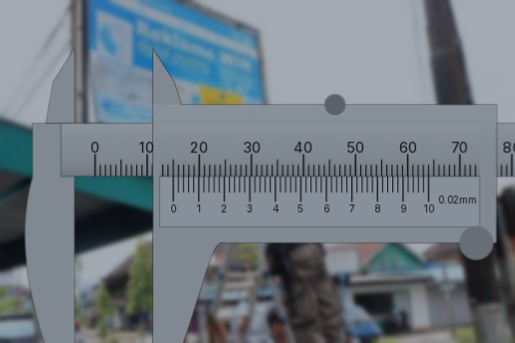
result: 15.0 mm
